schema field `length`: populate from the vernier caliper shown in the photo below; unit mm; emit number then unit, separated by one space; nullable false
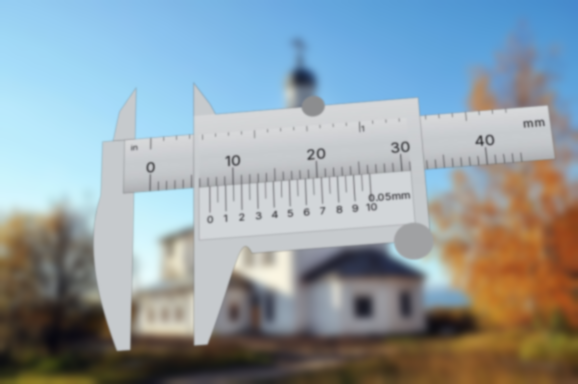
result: 7.2 mm
